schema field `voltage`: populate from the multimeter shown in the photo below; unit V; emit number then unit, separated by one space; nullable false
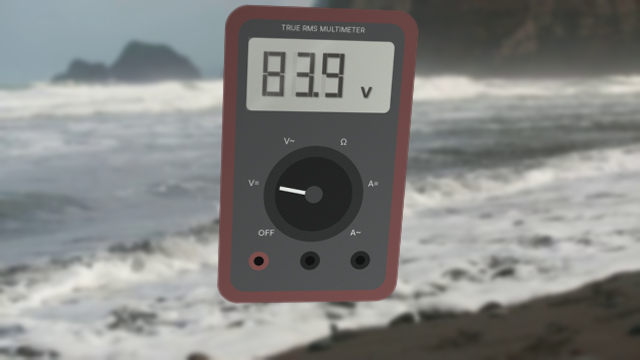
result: 83.9 V
